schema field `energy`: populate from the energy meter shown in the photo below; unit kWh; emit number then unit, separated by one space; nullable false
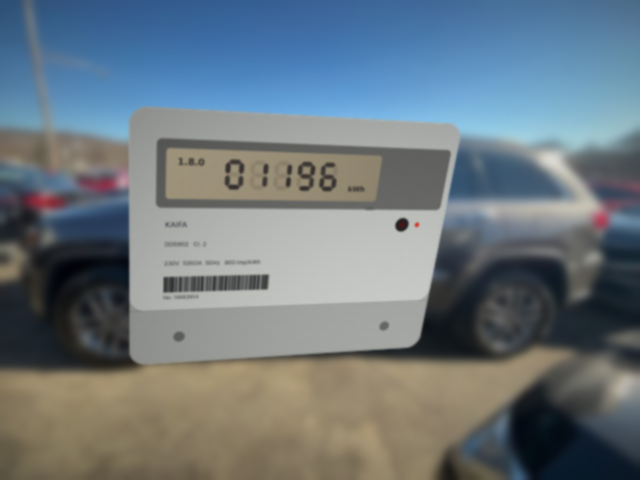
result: 1196 kWh
